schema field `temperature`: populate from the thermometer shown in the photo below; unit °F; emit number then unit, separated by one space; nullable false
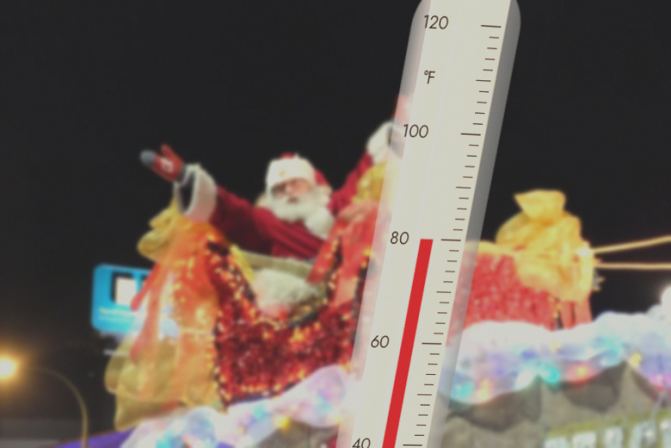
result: 80 °F
